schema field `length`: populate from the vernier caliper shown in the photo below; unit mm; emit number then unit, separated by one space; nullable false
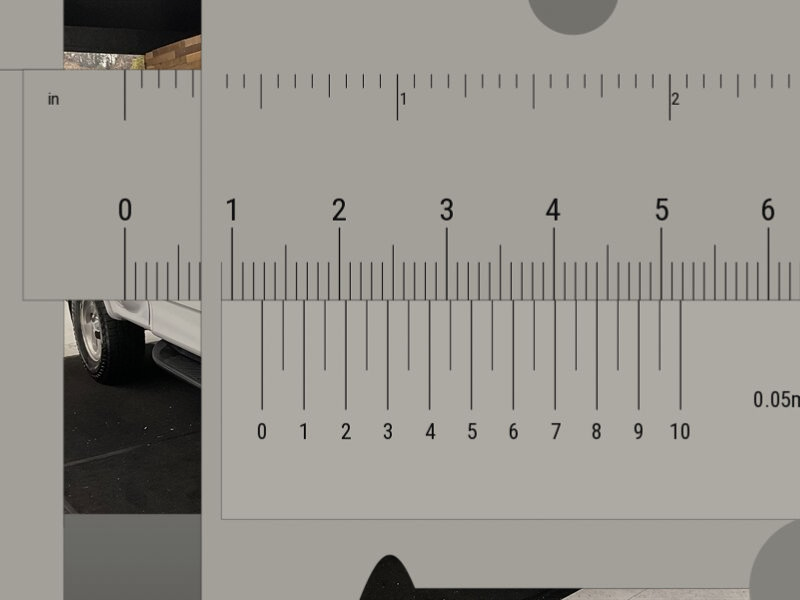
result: 12.8 mm
